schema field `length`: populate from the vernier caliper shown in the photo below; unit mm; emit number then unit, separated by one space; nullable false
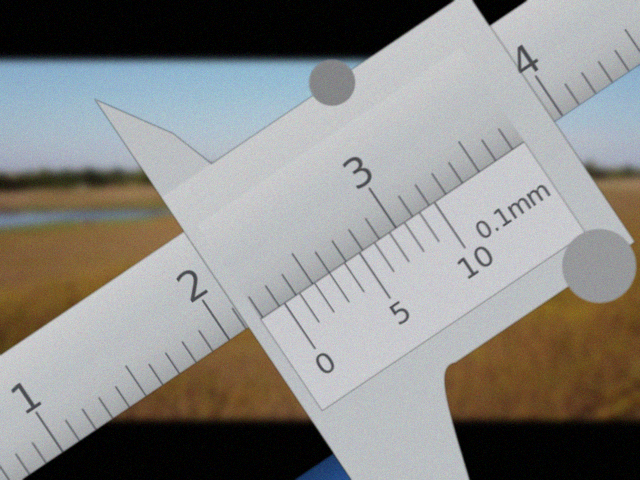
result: 23.3 mm
